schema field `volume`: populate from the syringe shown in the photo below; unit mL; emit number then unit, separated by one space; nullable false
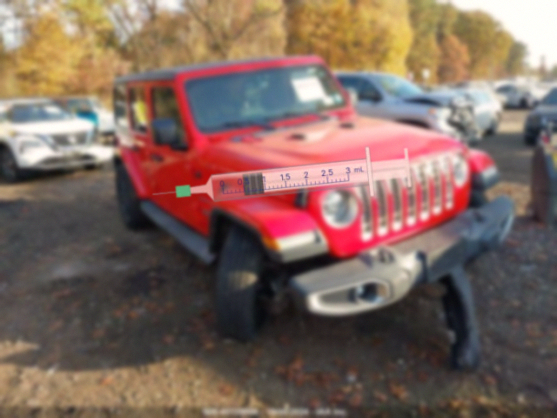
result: 0.5 mL
